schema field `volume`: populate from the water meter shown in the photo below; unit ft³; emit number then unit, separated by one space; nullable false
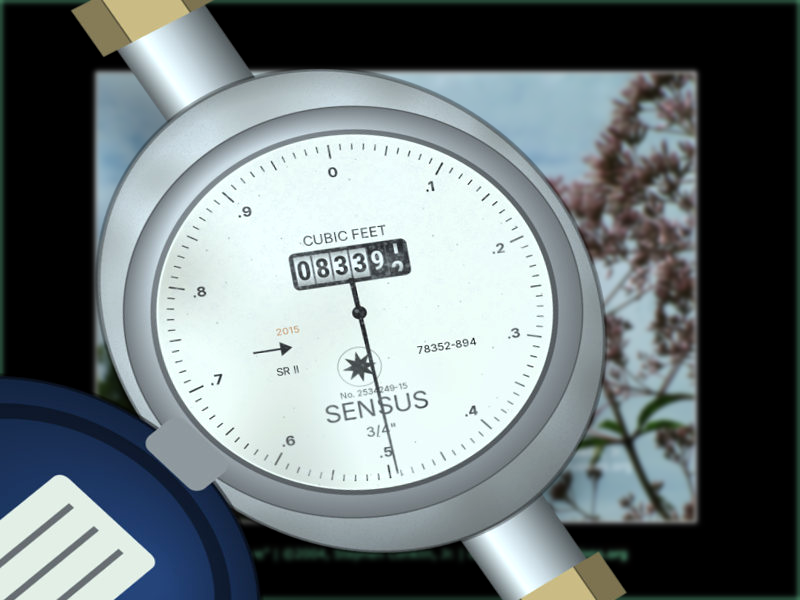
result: 83391.49 ft³
